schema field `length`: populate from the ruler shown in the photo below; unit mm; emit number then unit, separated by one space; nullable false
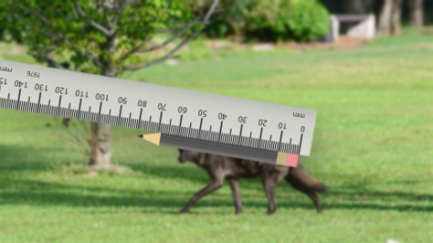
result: 80 mm
